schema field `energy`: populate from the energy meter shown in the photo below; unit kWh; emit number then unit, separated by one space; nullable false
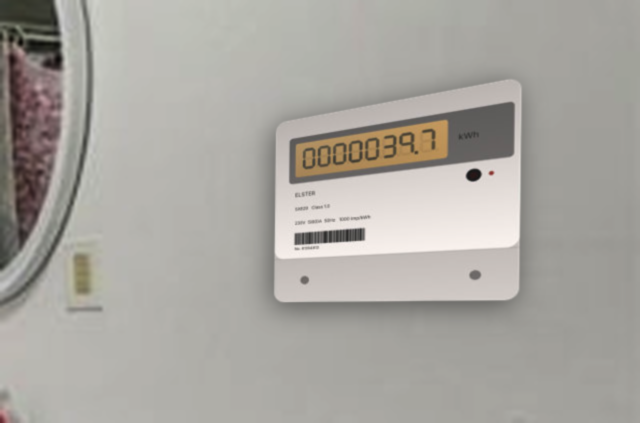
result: 39.7 kWh
